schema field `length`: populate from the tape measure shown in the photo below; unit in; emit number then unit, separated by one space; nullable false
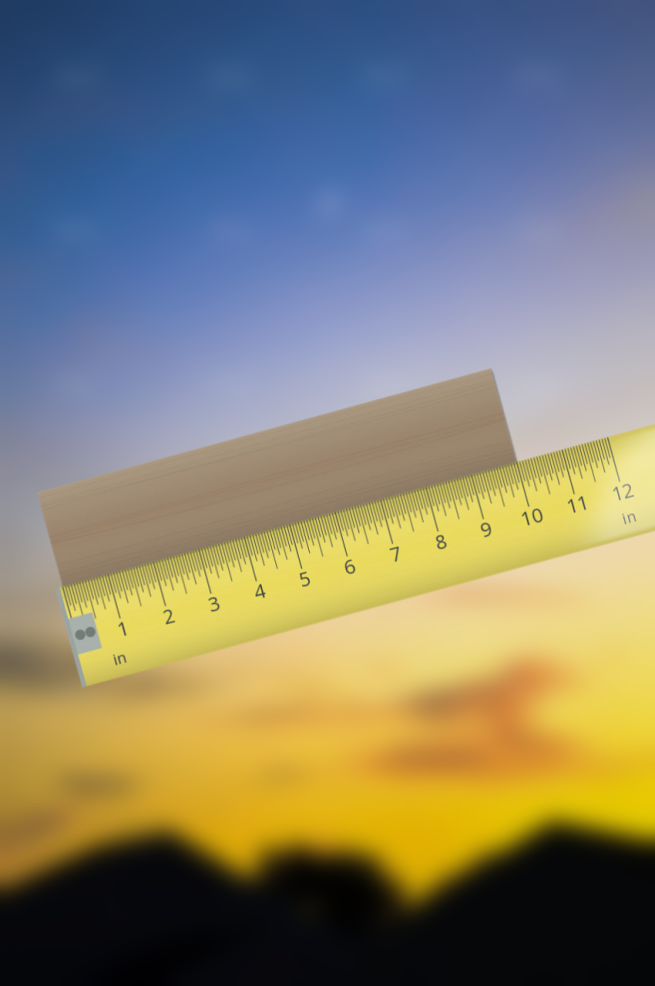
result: 10 in
